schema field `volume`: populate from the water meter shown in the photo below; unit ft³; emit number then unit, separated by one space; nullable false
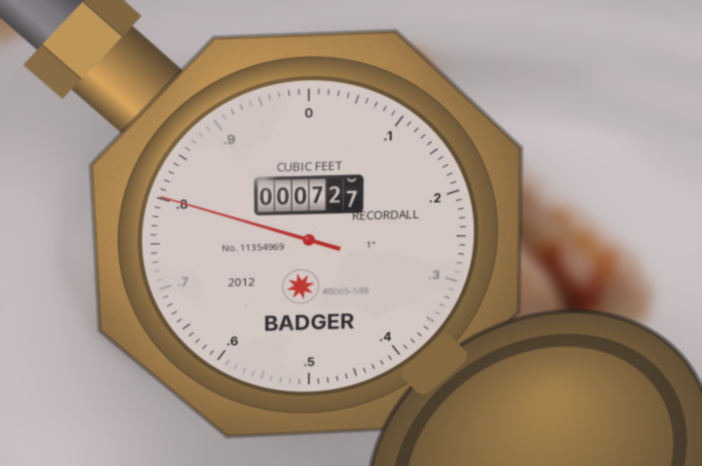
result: 726.80 ft³
